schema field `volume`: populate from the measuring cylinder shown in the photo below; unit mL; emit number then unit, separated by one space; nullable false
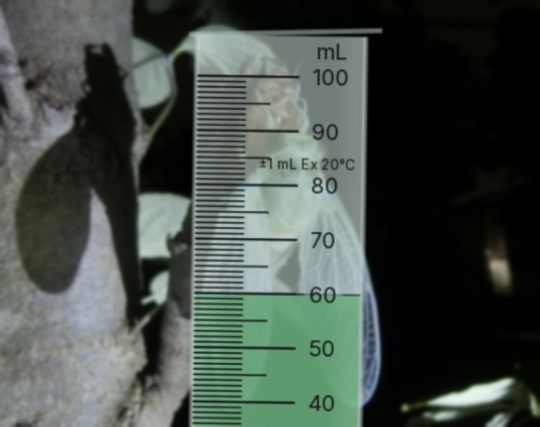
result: 60 mL
